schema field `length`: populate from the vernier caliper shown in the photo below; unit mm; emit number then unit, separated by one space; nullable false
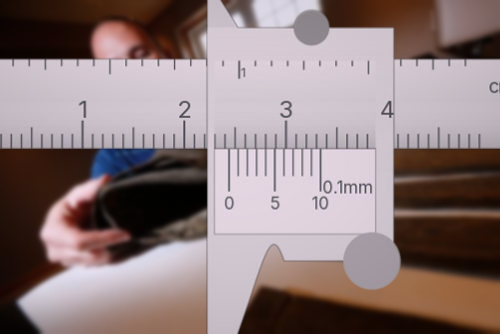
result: 24.4 mm
